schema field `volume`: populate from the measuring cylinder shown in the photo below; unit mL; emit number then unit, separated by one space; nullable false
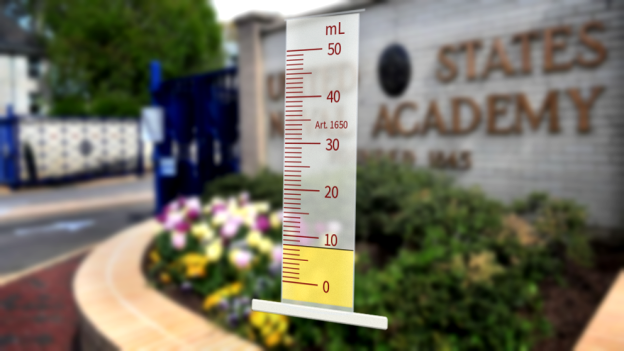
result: 8 mL
